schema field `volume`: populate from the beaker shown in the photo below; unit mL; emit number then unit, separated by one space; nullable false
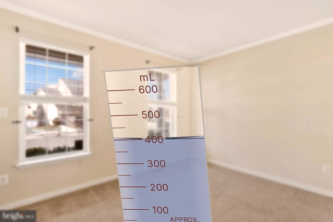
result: 400 mL
